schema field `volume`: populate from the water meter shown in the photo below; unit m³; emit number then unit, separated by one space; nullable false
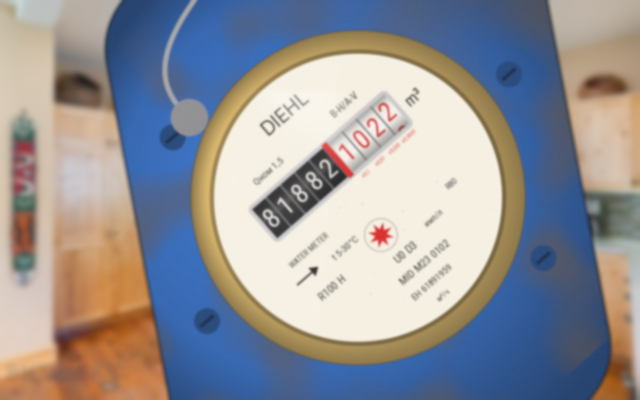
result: 81882.1022 m³
